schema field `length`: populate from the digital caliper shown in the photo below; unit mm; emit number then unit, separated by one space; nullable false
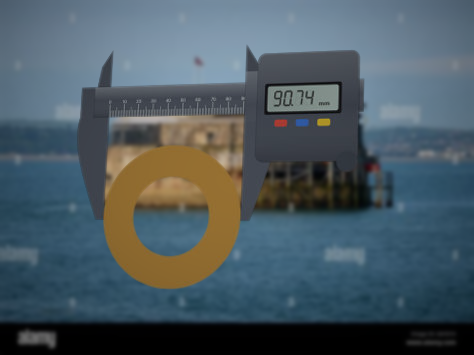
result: 90.74 mm
